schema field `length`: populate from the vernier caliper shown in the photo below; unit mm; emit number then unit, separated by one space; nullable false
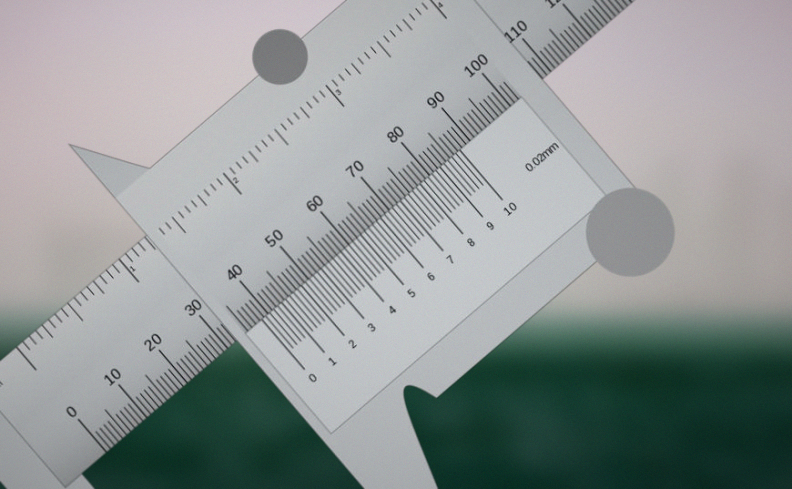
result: 38.4 mm
